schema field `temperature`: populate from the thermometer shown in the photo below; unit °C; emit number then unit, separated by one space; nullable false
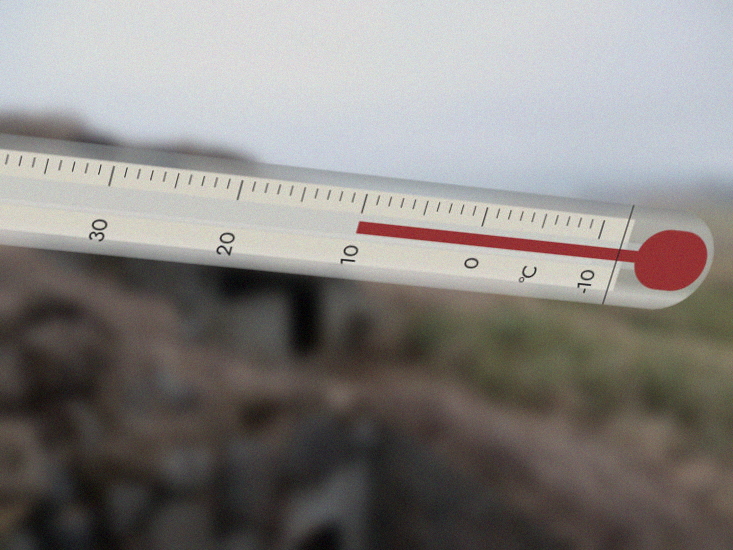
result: 10 °C
